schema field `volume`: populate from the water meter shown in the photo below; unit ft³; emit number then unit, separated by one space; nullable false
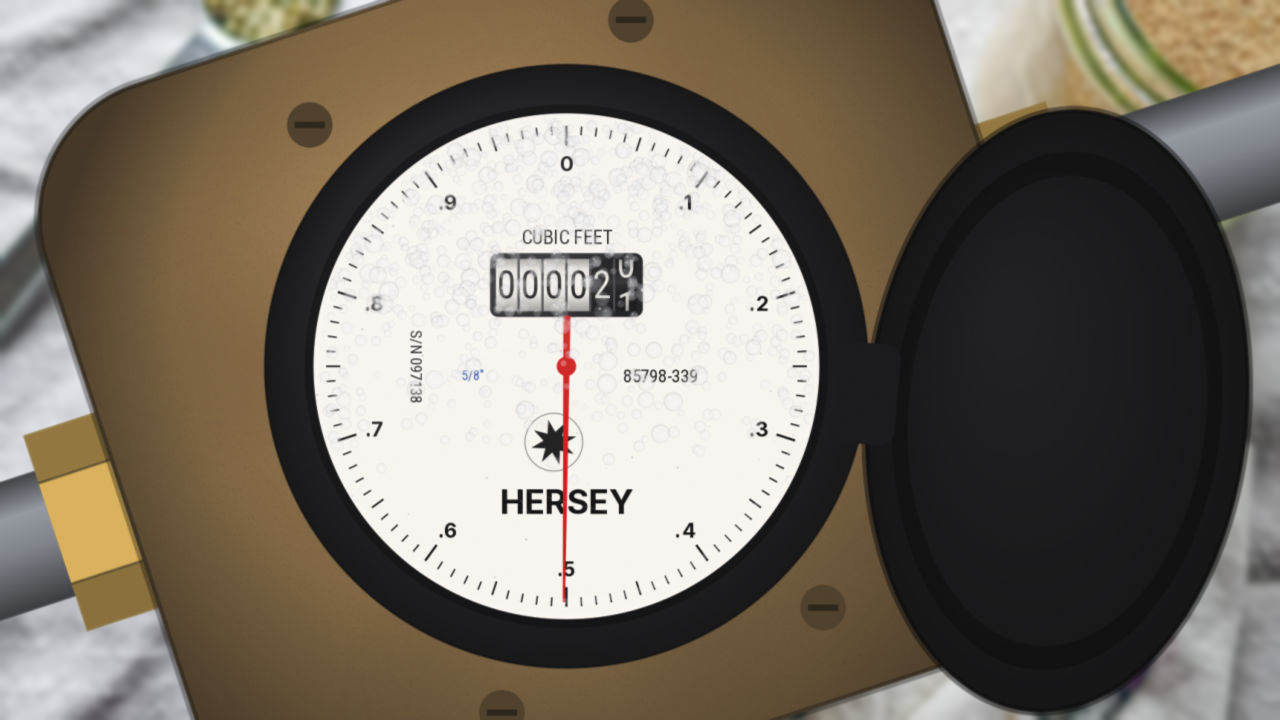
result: 20.50 ft³
